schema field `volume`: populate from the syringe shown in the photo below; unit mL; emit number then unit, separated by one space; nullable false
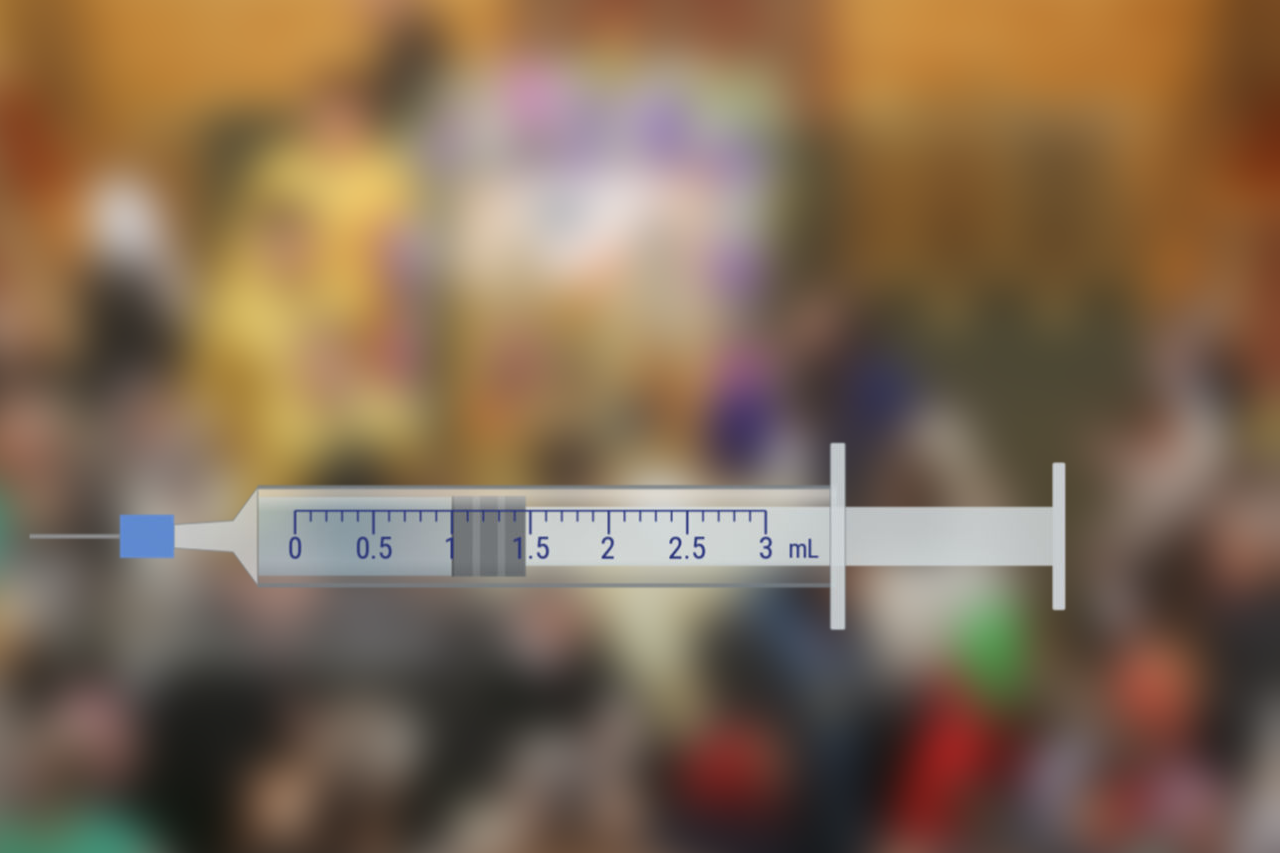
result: 1 mL
